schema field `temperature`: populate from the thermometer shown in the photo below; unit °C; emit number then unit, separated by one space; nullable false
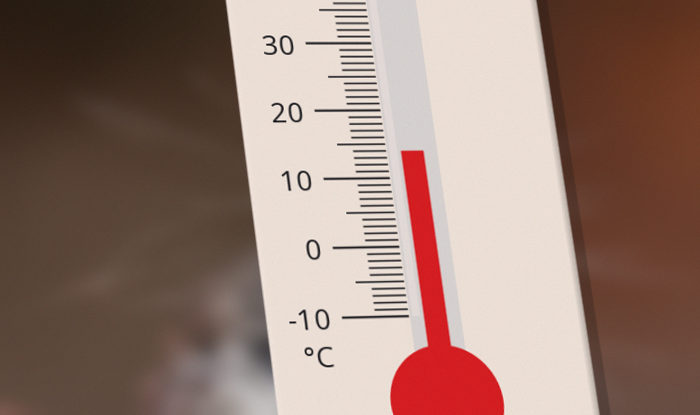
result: 14 °C
